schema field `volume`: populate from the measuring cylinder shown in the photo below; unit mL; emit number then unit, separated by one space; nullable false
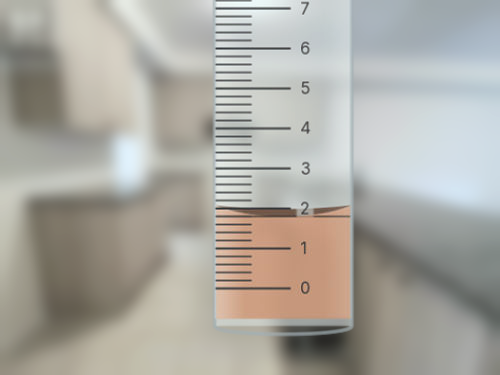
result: 1.8 mL
